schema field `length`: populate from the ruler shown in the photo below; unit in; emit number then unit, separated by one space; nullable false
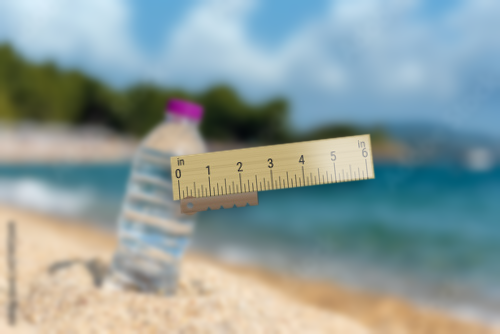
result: 2.5 in
